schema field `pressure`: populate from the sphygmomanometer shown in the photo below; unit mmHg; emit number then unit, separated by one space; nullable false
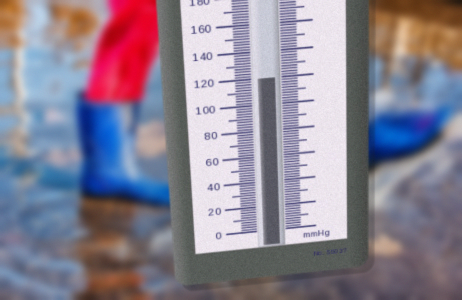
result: 120 mmHg
